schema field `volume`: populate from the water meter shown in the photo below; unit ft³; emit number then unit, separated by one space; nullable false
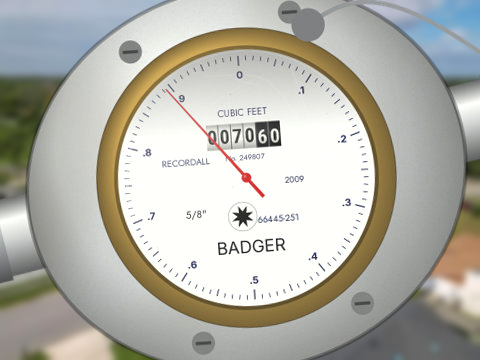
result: 7059.89 ft³
